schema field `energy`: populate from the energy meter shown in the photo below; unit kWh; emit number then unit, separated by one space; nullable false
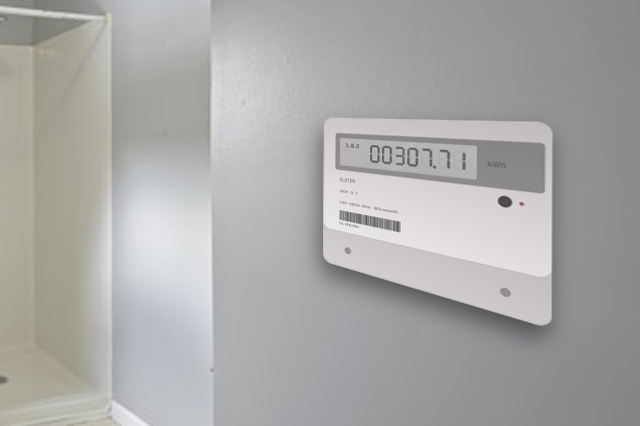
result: 307.71 kWh
